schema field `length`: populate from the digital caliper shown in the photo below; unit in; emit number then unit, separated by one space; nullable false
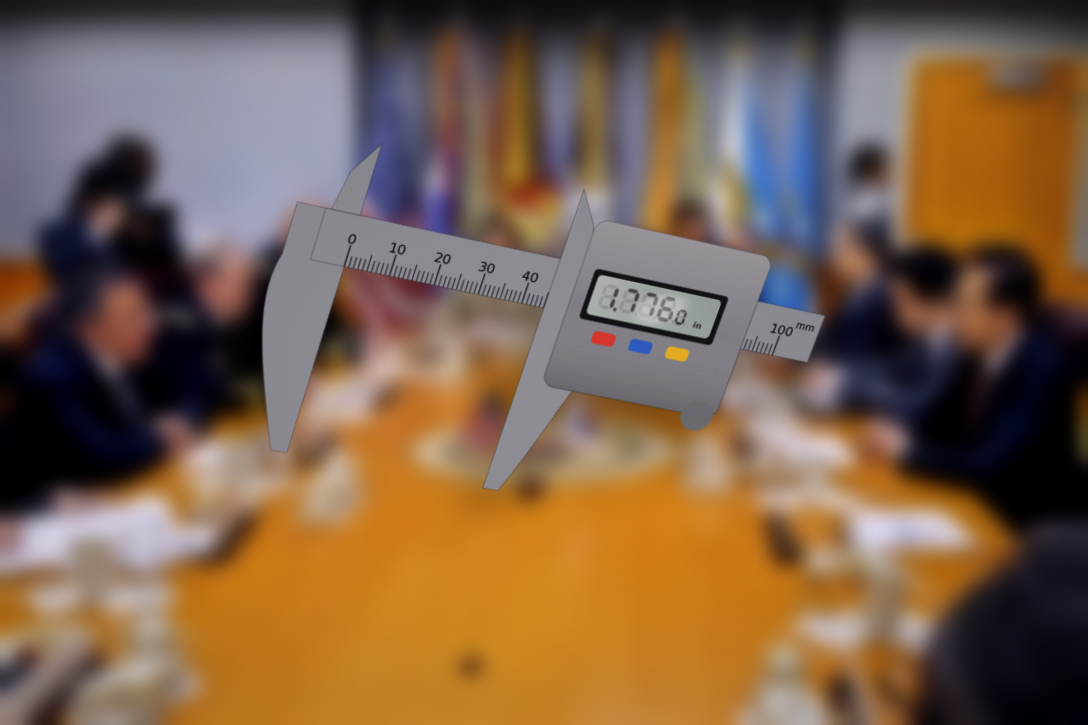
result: 1.7760 in
